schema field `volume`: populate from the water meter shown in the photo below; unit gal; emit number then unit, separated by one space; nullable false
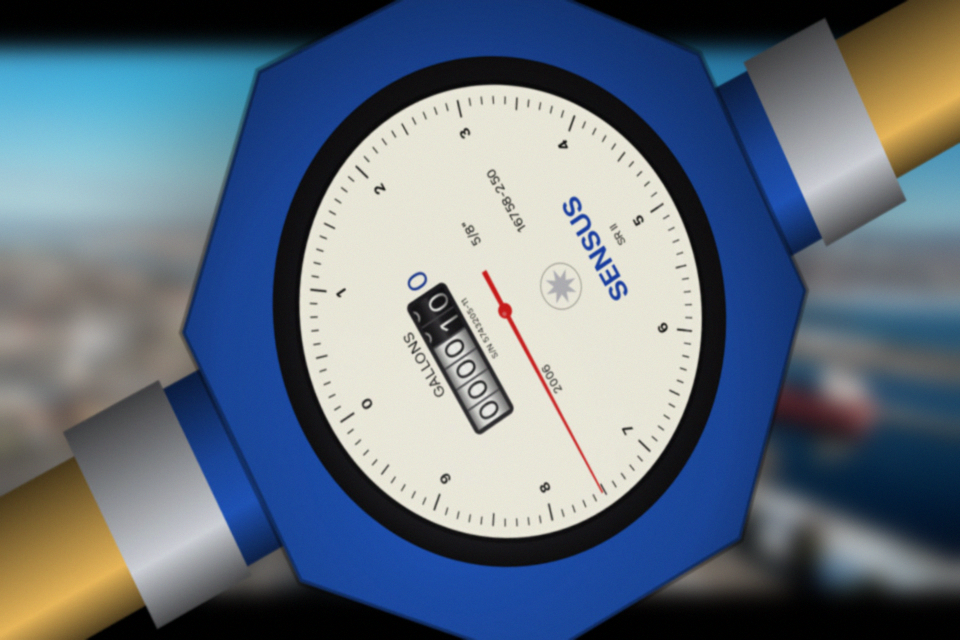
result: 97.5 gal
